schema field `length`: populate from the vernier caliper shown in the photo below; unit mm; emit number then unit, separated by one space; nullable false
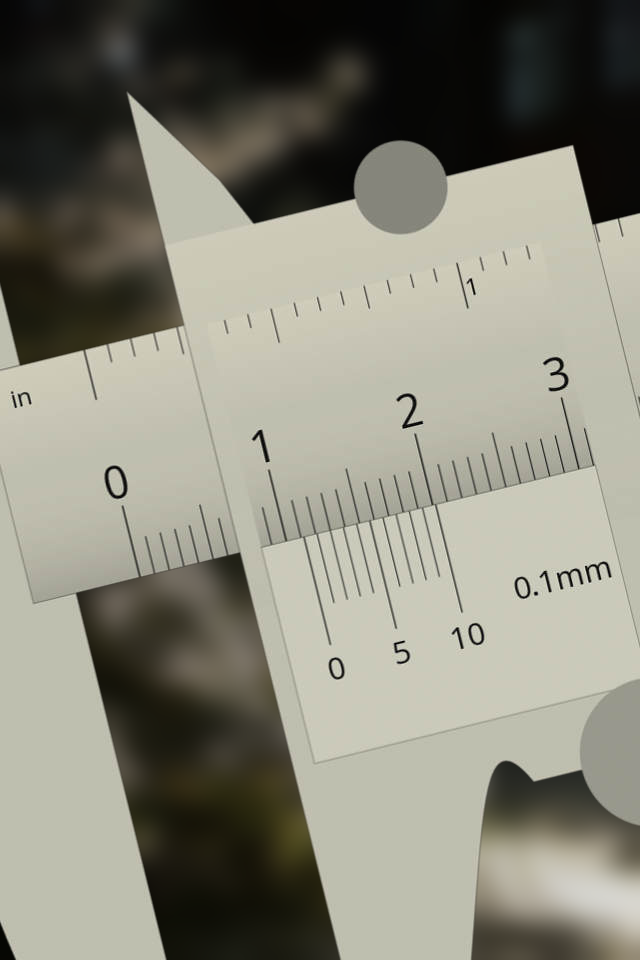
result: 11.2 mm
